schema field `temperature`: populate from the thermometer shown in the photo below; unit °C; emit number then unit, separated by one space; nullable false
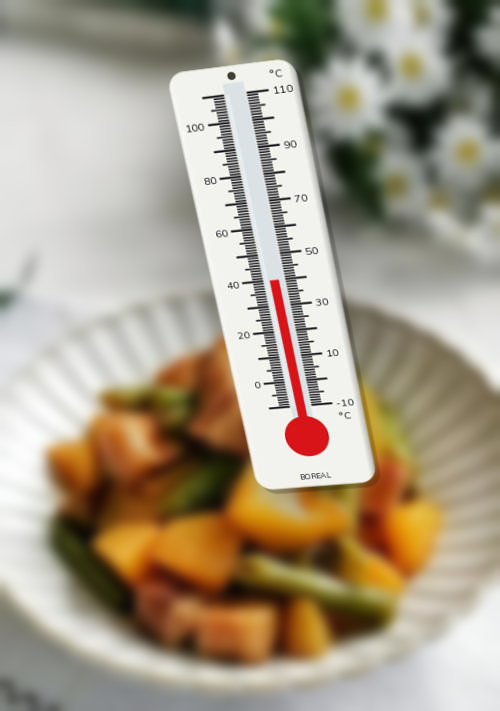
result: 40 °C
